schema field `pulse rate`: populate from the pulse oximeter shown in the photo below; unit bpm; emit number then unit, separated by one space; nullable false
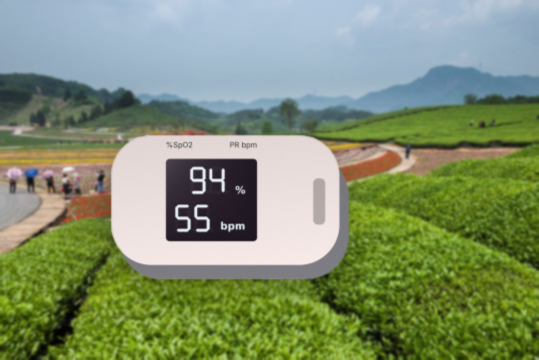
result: 55 bpm
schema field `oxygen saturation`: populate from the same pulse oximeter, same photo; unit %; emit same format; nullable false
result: 94 %
